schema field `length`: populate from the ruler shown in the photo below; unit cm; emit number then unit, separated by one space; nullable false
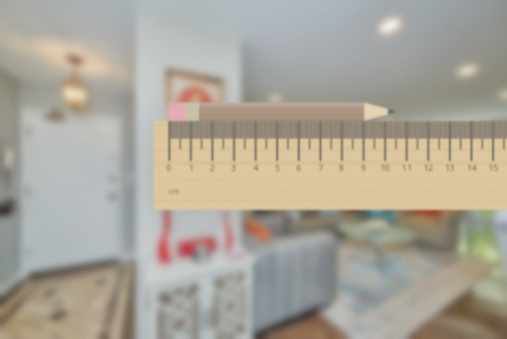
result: 10.5 cm
